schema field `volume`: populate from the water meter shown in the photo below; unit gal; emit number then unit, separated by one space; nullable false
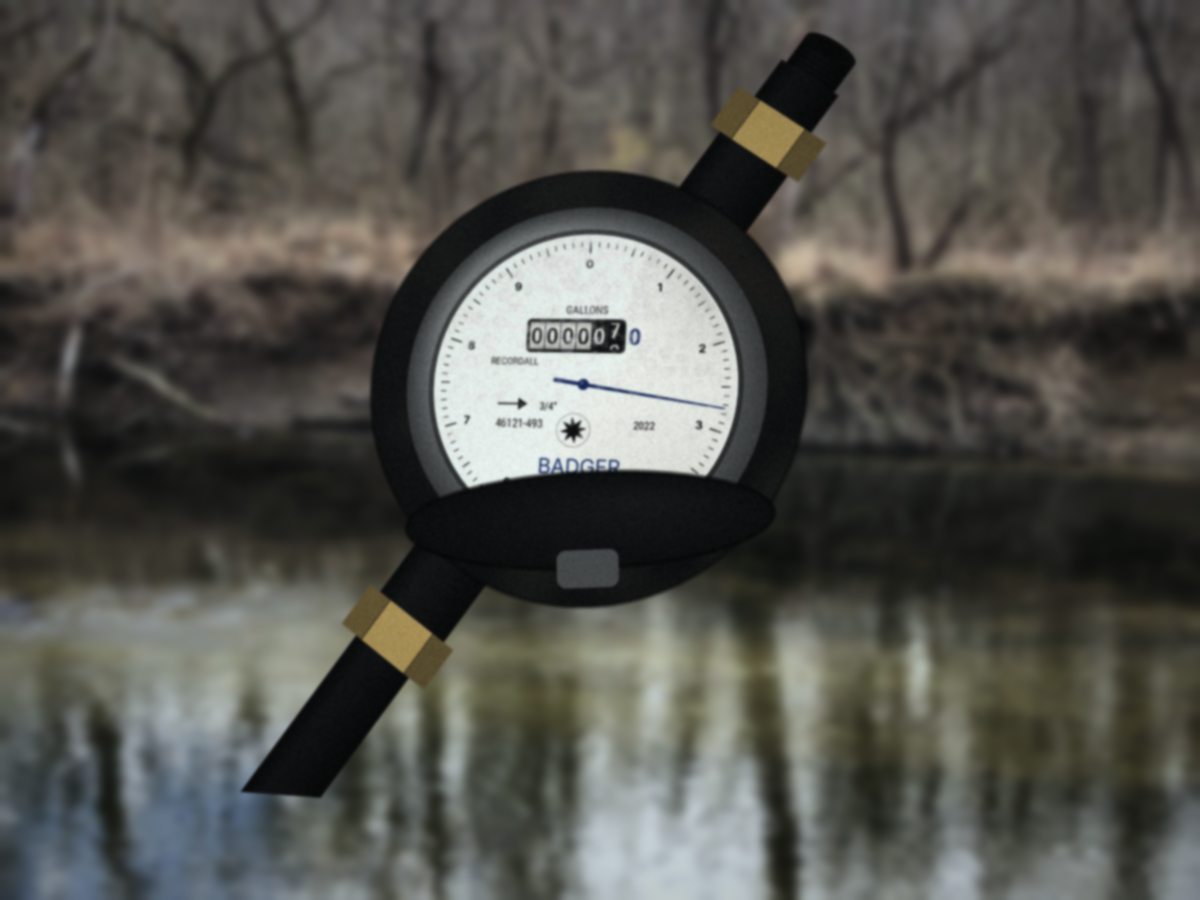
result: 72.7 gal
